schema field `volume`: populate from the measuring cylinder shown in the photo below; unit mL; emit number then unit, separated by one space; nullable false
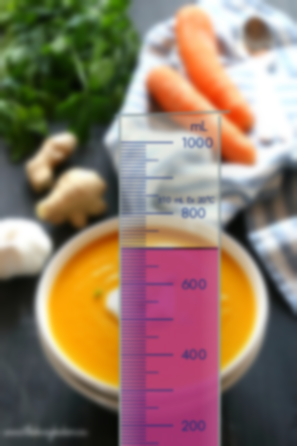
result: 700 mL
